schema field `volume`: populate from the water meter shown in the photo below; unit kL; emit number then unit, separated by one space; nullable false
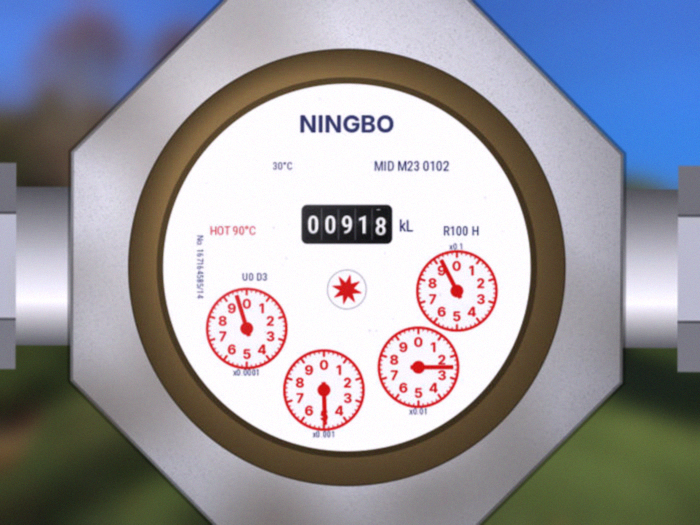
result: 917.9249 kL
